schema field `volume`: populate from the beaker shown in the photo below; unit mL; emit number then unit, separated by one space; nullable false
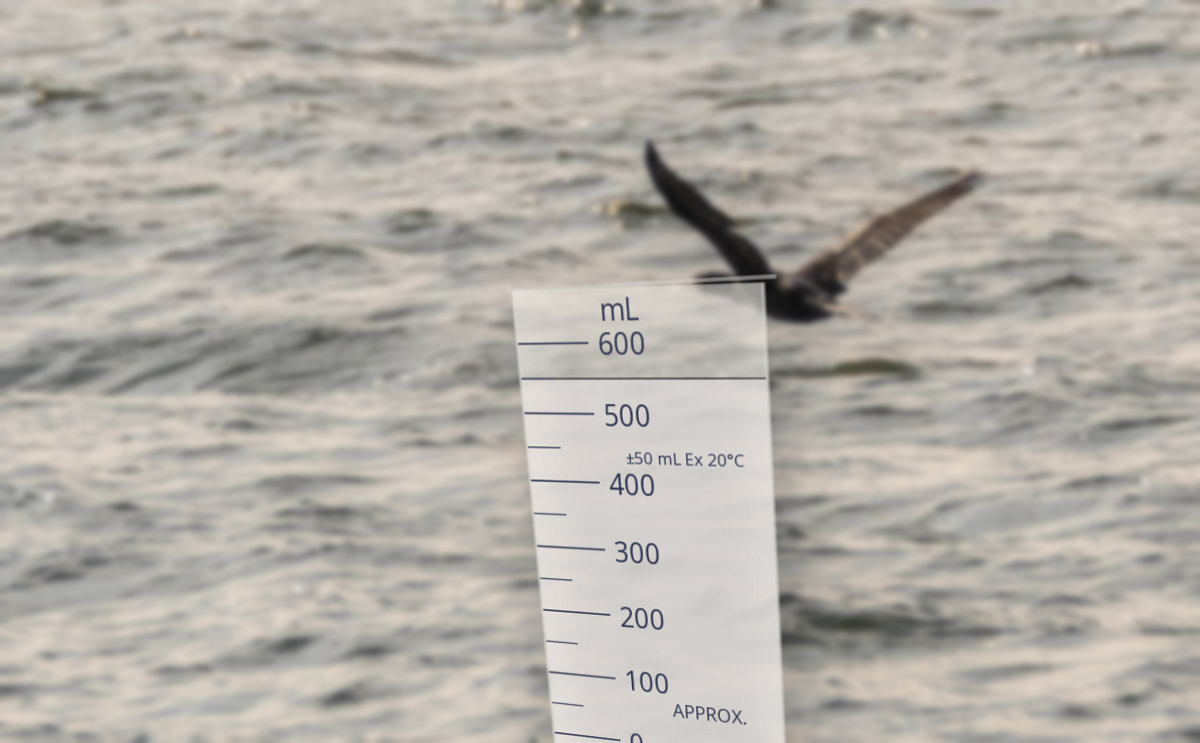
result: 550 mL
